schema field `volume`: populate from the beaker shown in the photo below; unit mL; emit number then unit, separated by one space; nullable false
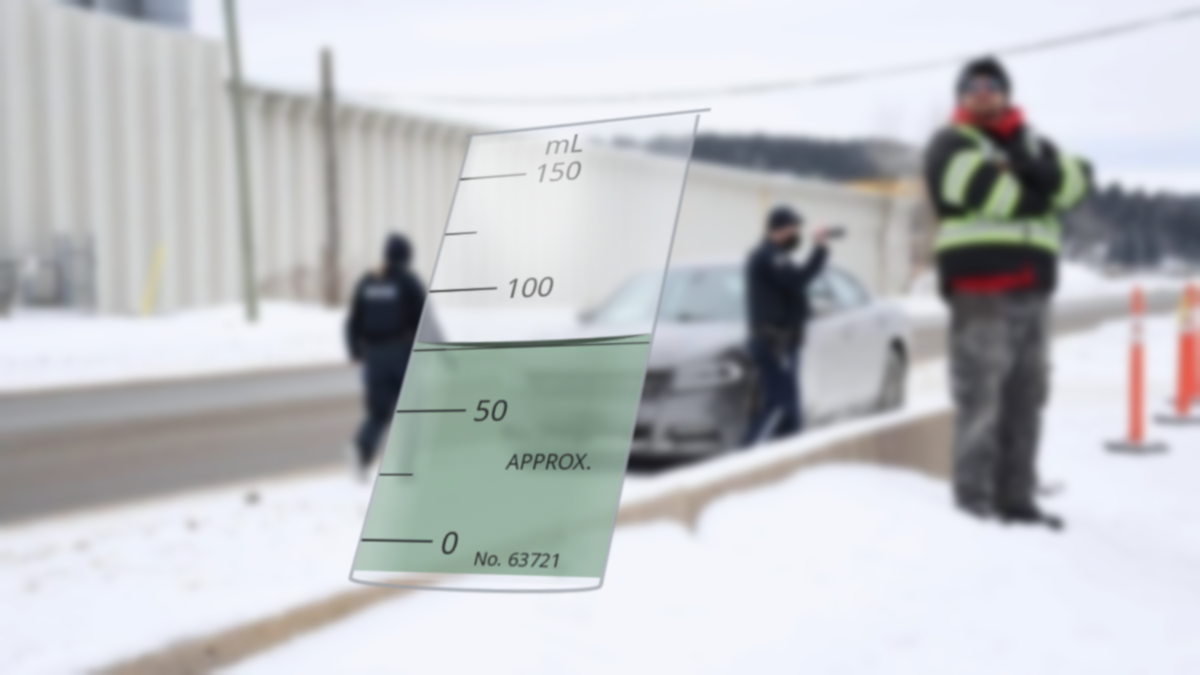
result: 75 mL
